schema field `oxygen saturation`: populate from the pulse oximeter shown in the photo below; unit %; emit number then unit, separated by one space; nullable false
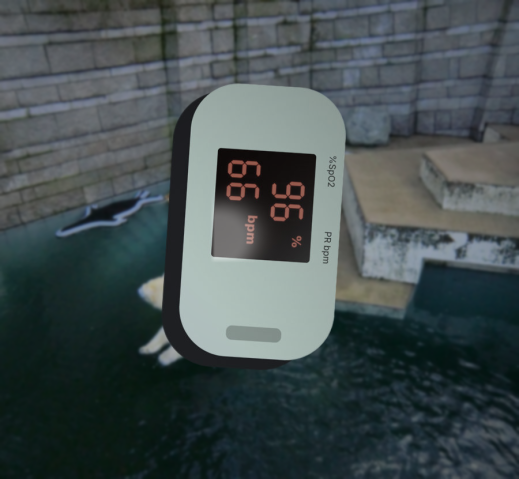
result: 96 %
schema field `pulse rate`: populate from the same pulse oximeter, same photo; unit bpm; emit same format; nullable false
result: 66 bpm
